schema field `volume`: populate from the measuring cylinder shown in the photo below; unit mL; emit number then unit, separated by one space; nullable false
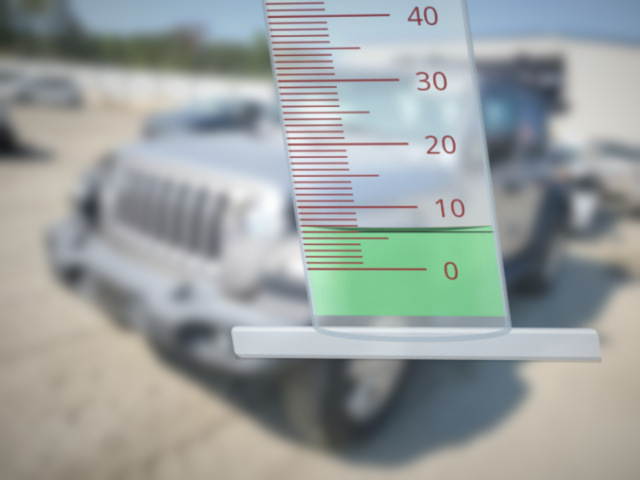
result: 6 mL
